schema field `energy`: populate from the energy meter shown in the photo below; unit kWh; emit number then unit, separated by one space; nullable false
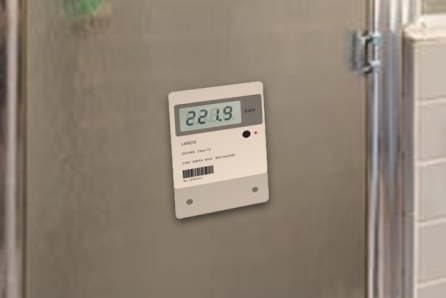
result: 221.9 kWh
